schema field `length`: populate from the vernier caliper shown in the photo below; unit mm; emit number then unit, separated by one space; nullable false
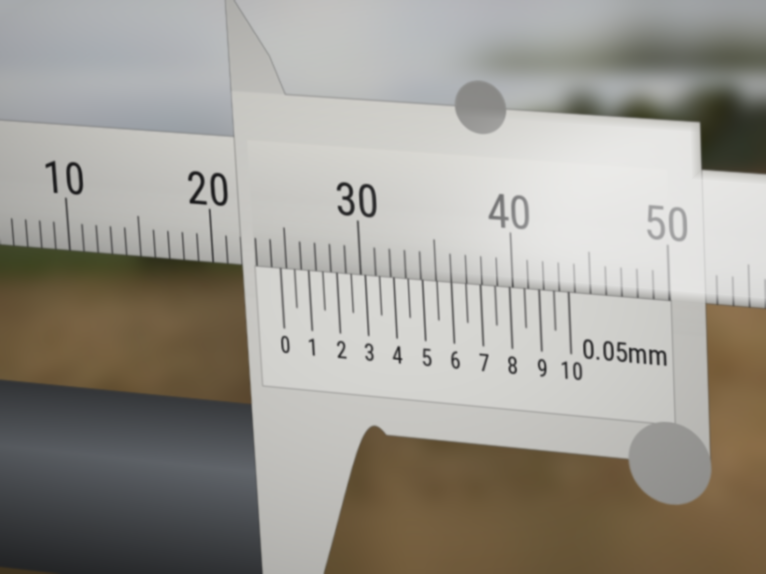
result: 24.6 mm
